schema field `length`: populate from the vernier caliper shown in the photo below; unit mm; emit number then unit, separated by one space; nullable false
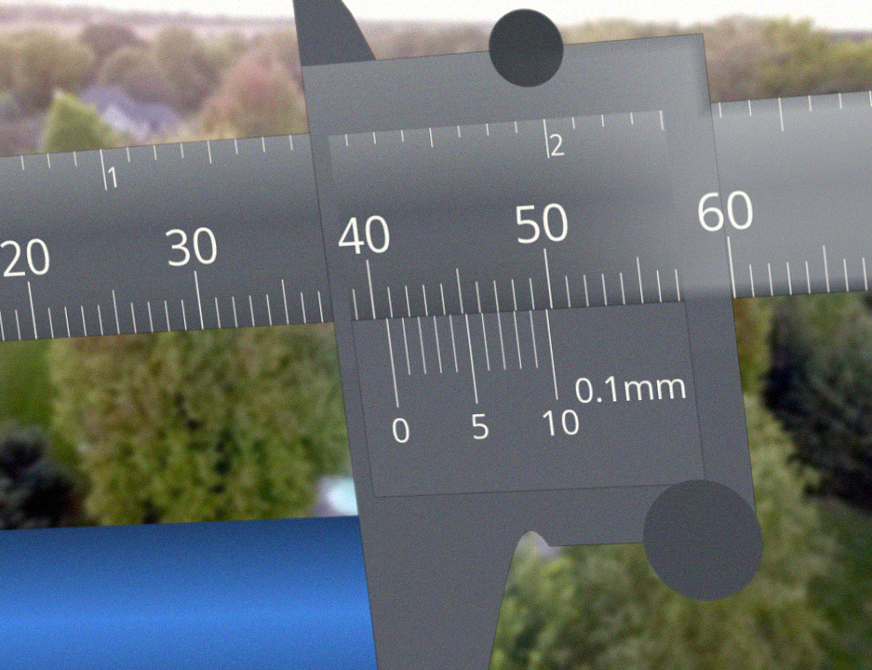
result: 40.7 mm
